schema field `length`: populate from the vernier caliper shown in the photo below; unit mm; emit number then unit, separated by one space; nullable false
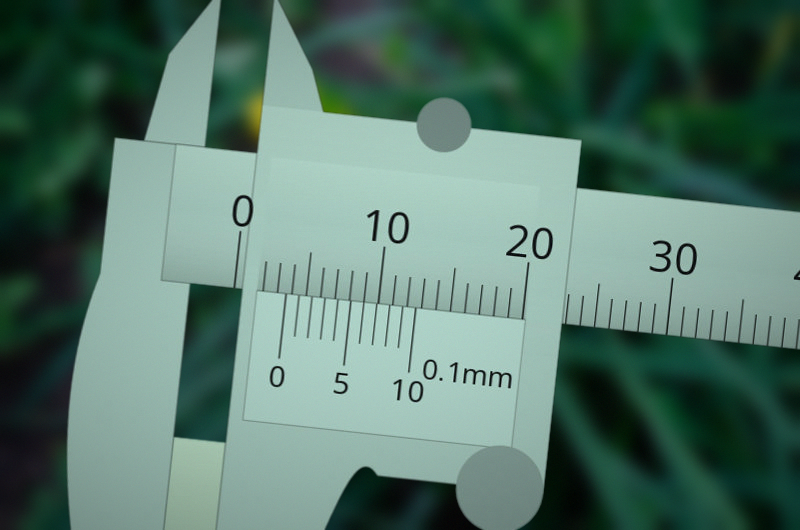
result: 3.6 mm
